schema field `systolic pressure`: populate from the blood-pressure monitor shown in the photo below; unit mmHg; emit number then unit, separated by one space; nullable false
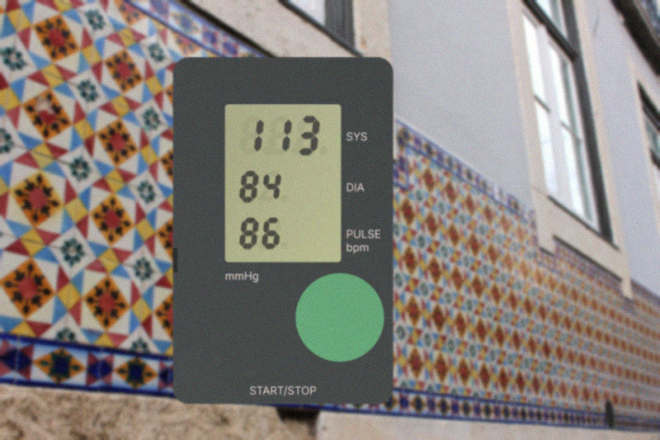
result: 113 mmHg
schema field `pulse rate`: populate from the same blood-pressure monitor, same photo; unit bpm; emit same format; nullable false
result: 86 bpm
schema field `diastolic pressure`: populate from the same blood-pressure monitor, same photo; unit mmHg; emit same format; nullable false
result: 84 mmHg
